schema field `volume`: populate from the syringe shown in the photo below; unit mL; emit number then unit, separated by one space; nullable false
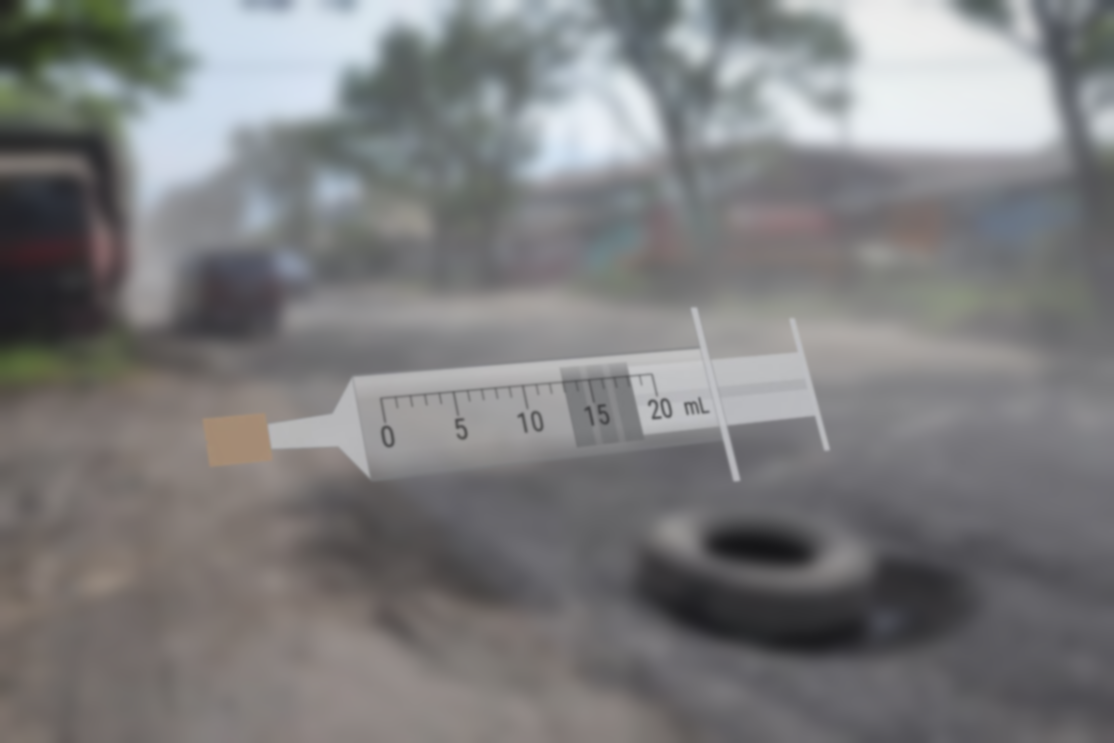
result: 13 mL
